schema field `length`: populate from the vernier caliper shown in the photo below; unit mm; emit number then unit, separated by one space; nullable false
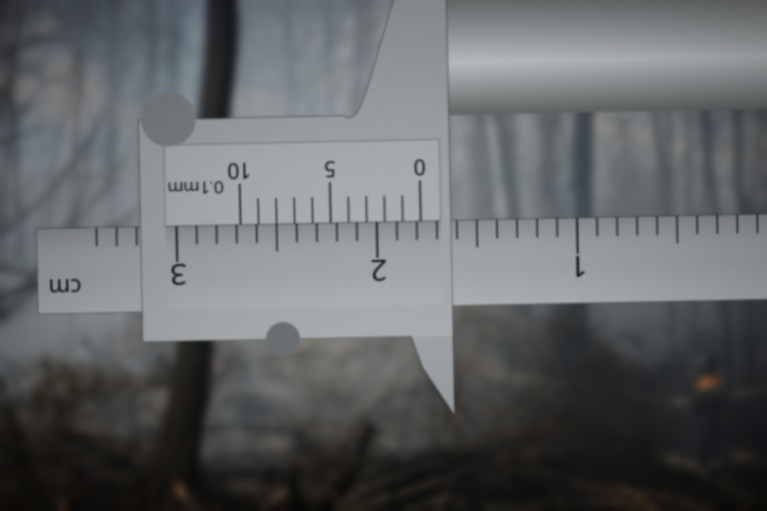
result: 17.8 mm
